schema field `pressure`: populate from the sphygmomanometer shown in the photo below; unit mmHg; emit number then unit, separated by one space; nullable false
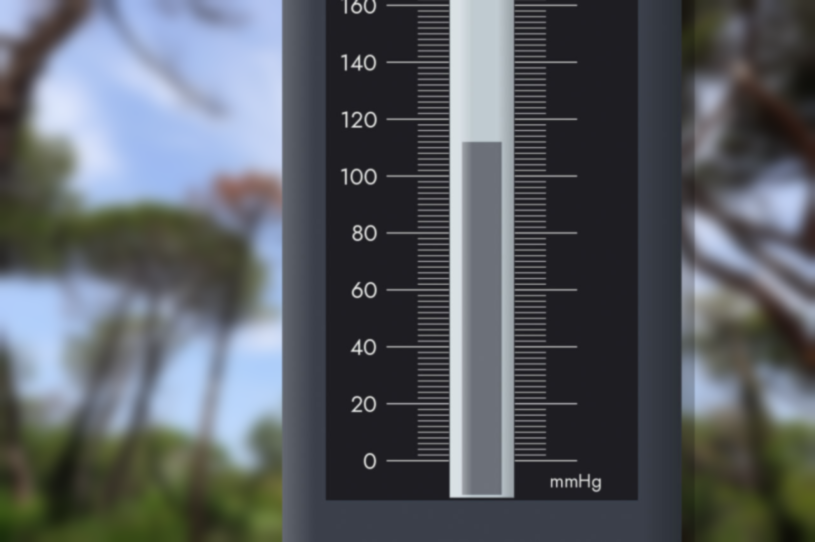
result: 112 mmHg
